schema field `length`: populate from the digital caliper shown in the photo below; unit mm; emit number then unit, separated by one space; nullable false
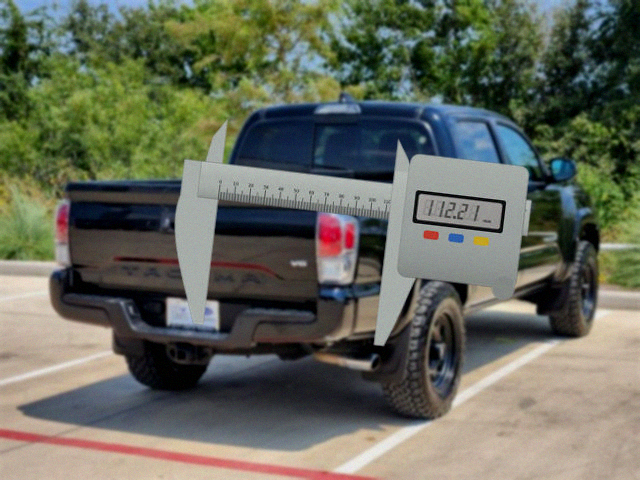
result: 112.21 mm
